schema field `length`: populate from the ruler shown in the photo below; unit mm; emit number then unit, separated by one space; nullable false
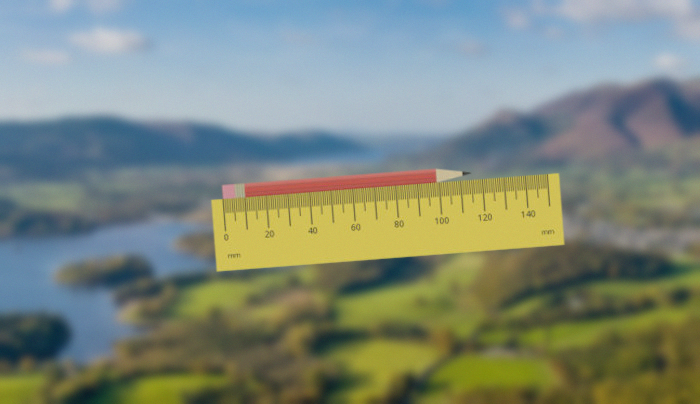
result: 115 mm
